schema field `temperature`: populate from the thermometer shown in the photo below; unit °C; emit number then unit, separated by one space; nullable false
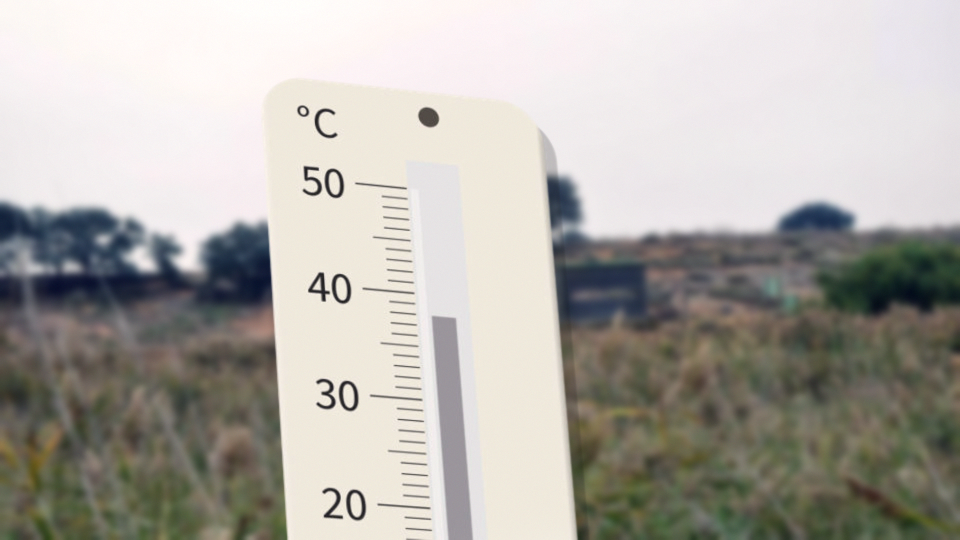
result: 38 °C
